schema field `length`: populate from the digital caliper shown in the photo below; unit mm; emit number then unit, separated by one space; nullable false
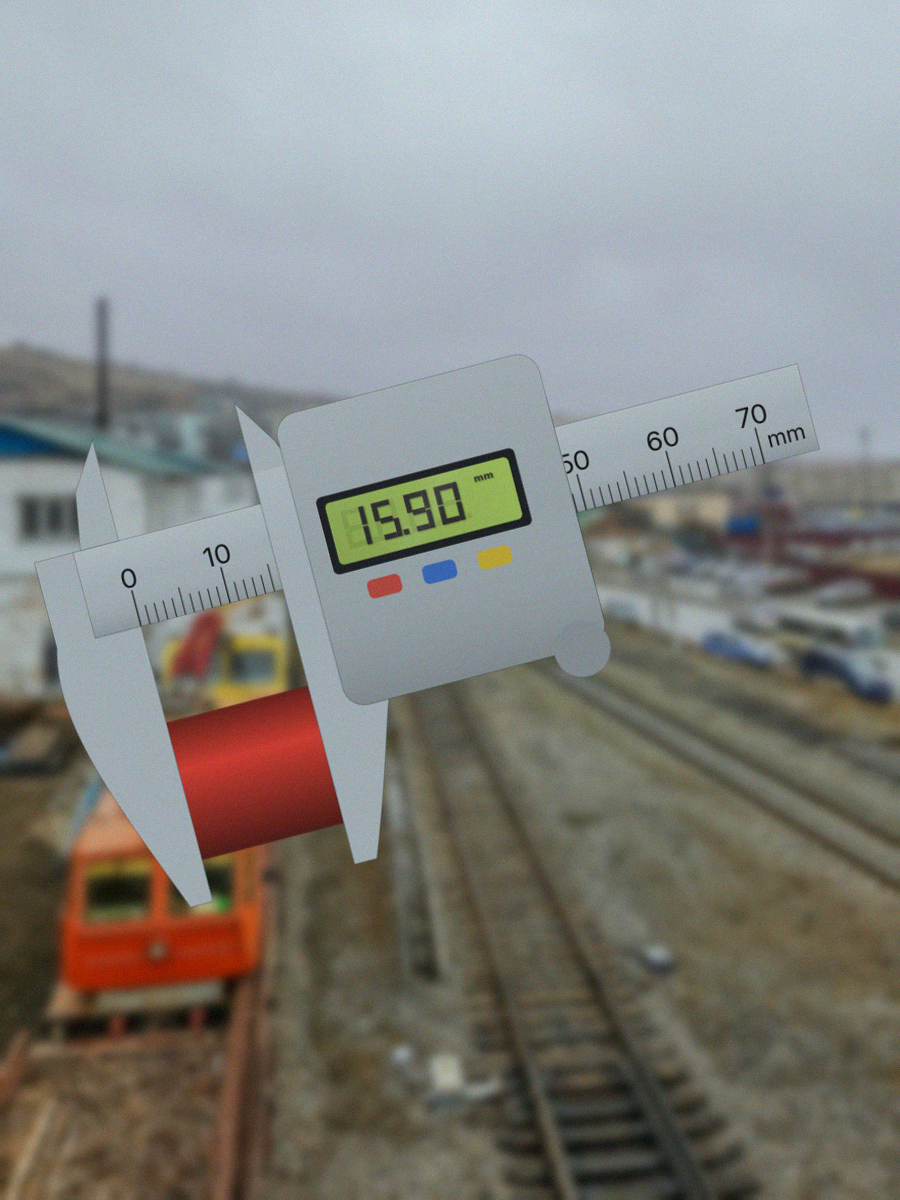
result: 15.90 mm
